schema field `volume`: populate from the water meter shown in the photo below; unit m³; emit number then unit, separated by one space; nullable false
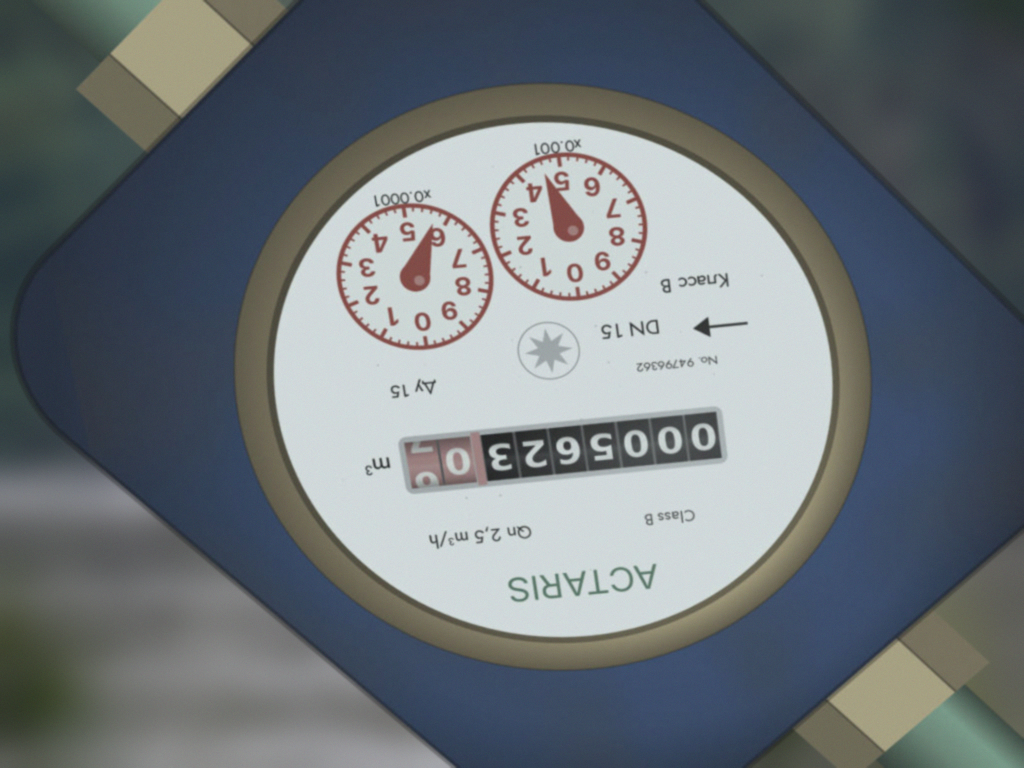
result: 5623.0645 m³
